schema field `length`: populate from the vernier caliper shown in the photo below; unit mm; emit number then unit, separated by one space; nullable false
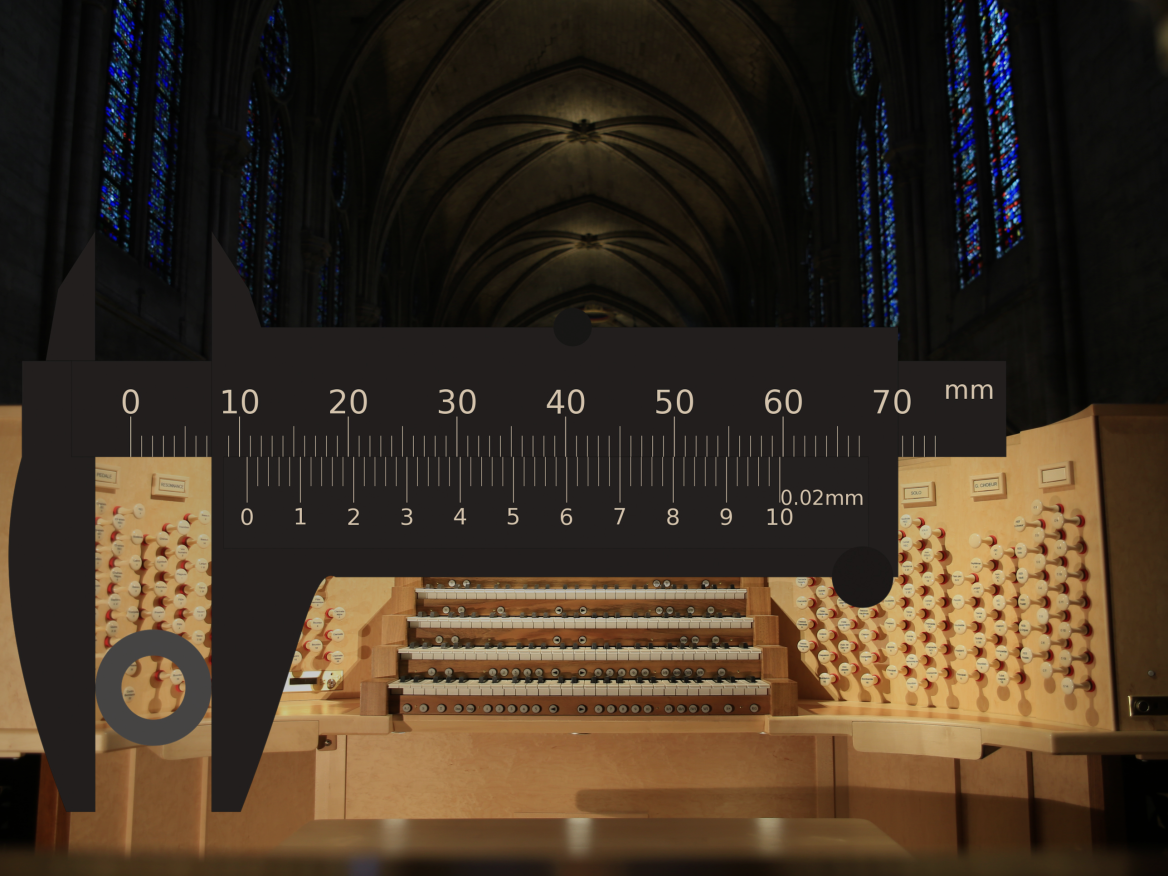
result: 10.7 mm
